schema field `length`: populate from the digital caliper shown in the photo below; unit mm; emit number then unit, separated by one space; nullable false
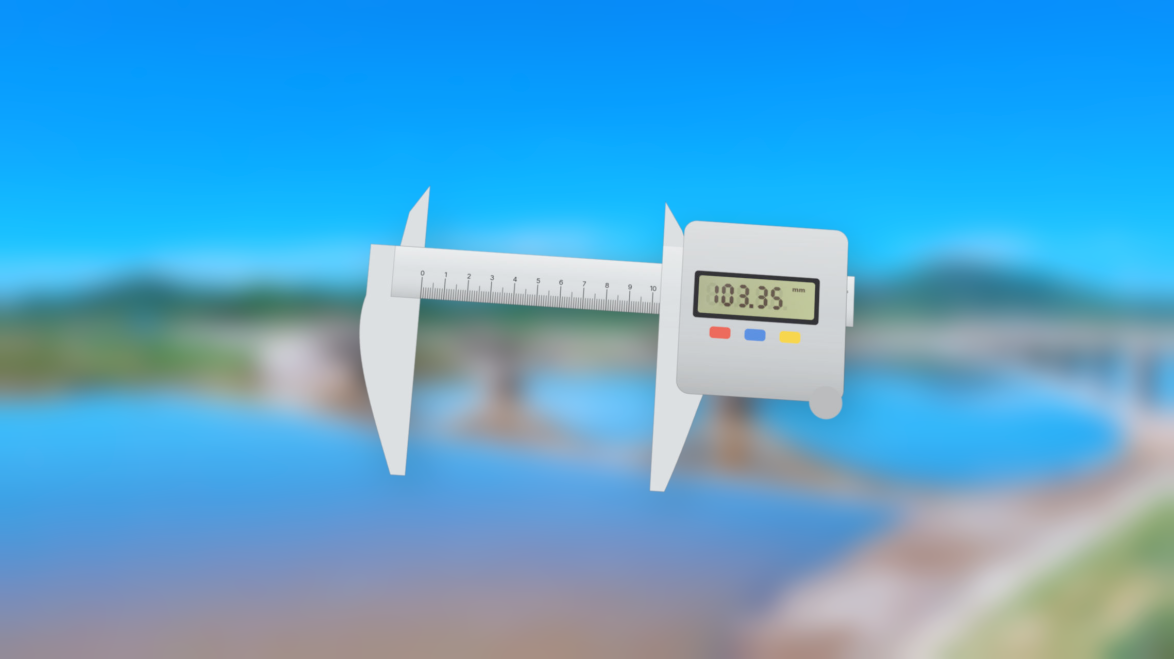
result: 103.35 mm
